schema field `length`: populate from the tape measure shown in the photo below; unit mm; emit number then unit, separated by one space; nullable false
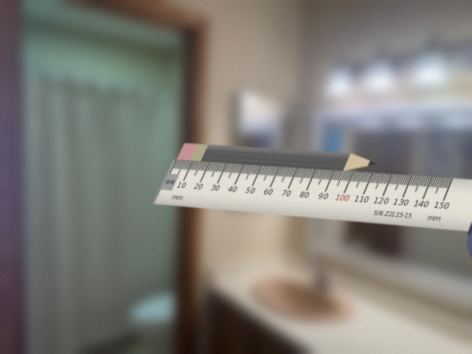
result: 110 mm
